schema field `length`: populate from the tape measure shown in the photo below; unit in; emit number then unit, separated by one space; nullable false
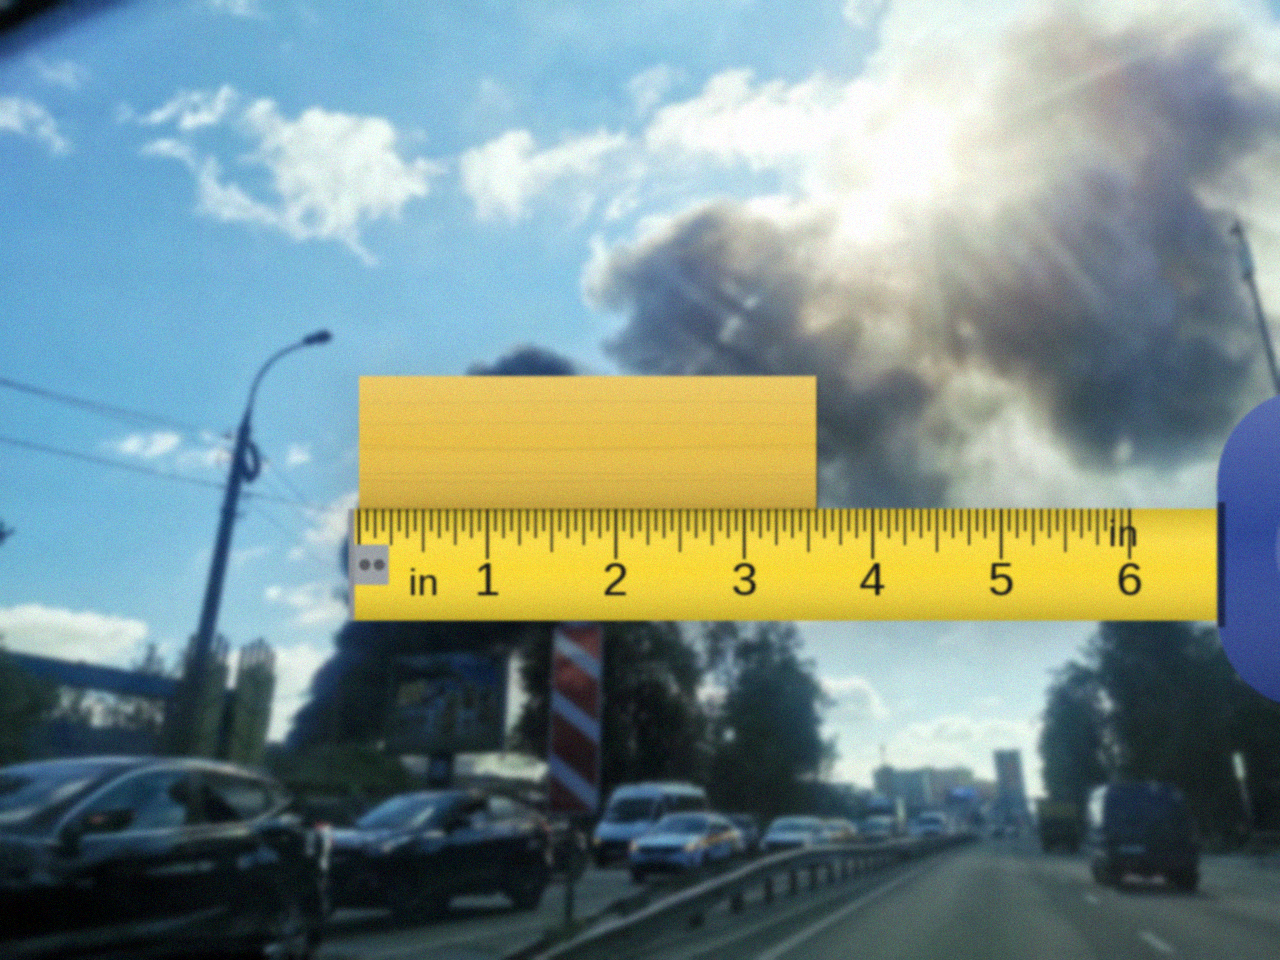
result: 3.5625 in
